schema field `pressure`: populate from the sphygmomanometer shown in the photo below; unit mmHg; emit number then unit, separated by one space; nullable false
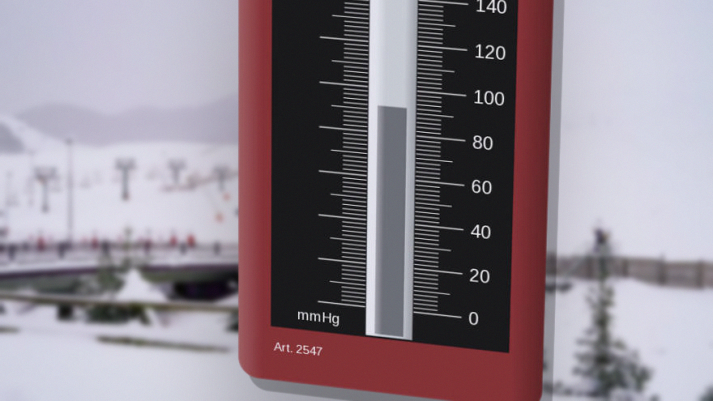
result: 92 mmHg
